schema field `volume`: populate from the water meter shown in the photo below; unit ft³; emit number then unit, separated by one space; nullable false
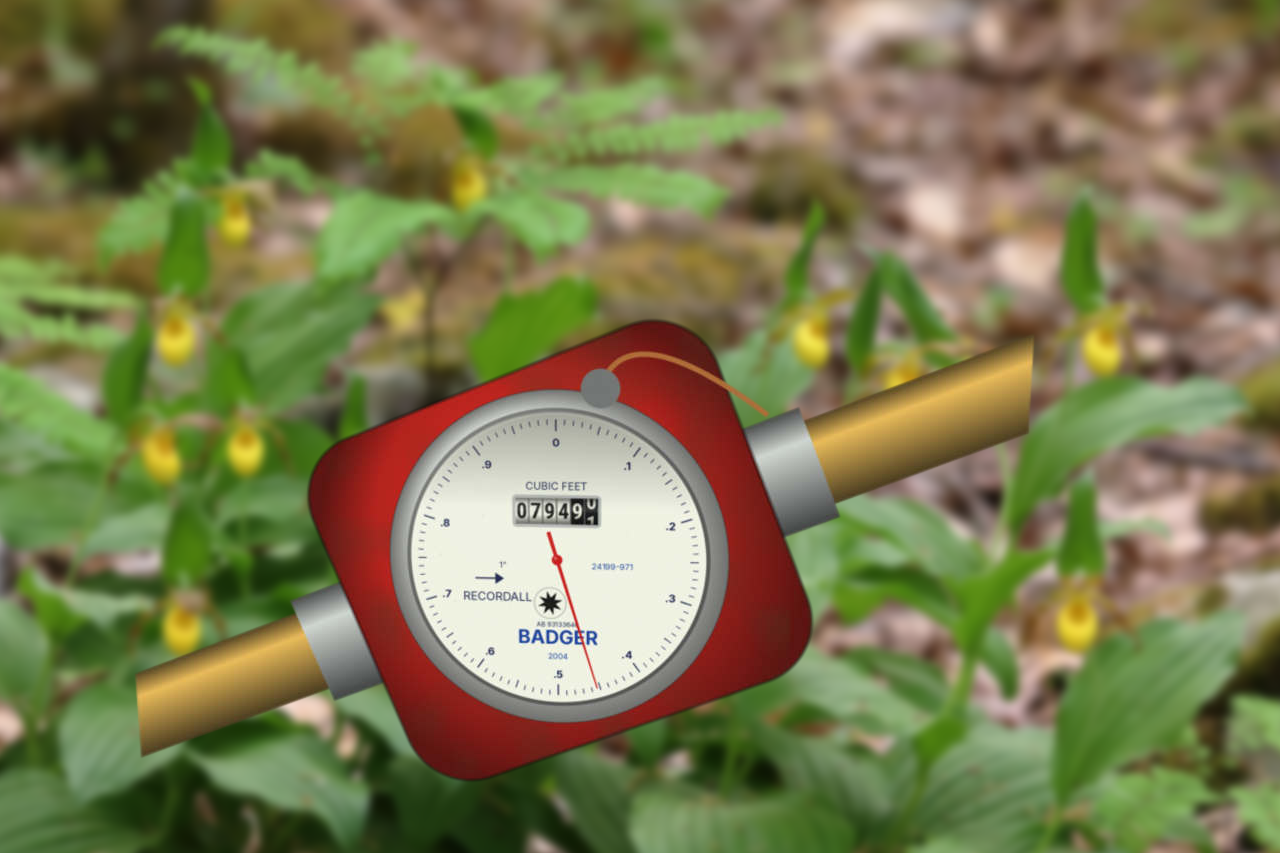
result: 79490.45 ft³
